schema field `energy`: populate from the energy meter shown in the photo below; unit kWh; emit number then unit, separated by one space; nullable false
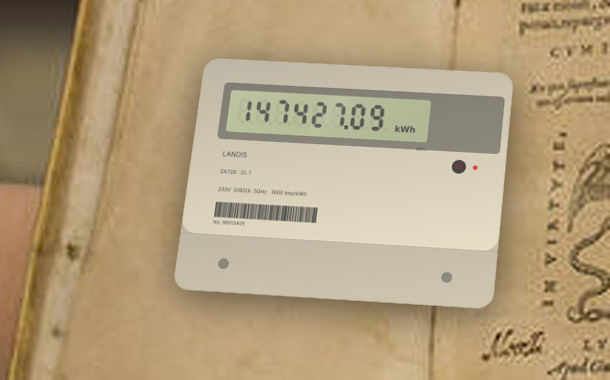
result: 147427.09 kWh
